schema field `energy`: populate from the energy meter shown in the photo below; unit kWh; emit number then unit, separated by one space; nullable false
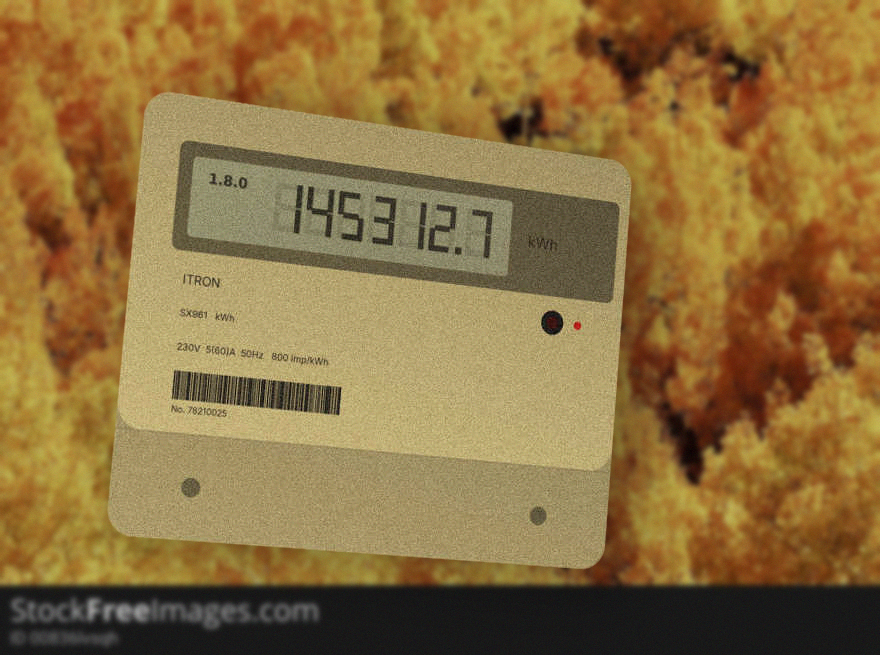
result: 145312.7 kWh
